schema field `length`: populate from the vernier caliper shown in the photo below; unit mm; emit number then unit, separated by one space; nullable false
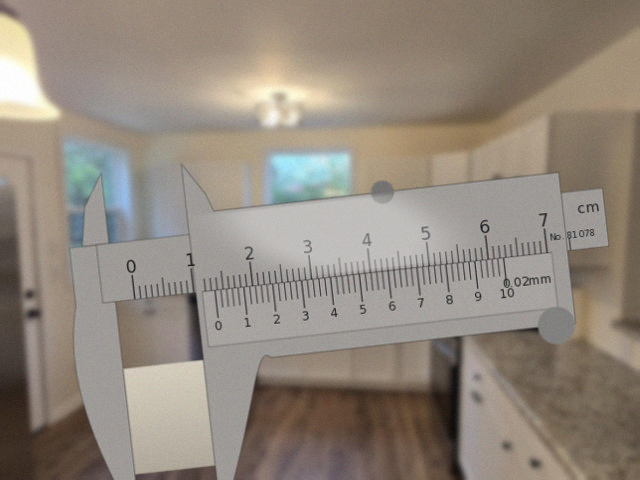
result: 13.6 mm
